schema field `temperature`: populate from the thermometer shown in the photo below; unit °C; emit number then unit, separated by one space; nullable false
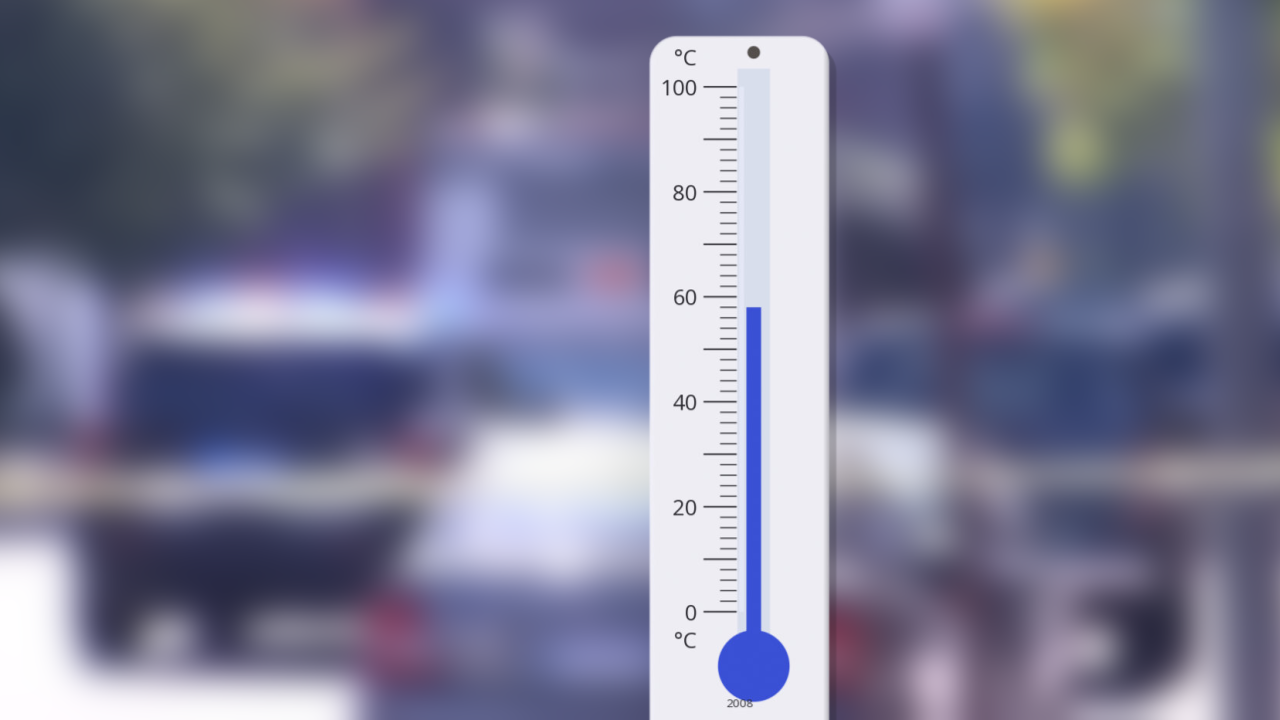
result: 58 °C
